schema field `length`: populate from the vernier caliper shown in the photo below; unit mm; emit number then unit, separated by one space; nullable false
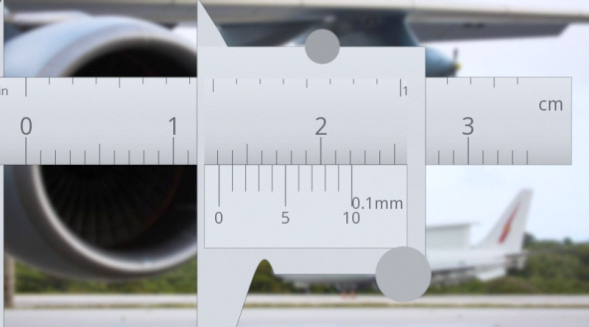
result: 13.1 mm
